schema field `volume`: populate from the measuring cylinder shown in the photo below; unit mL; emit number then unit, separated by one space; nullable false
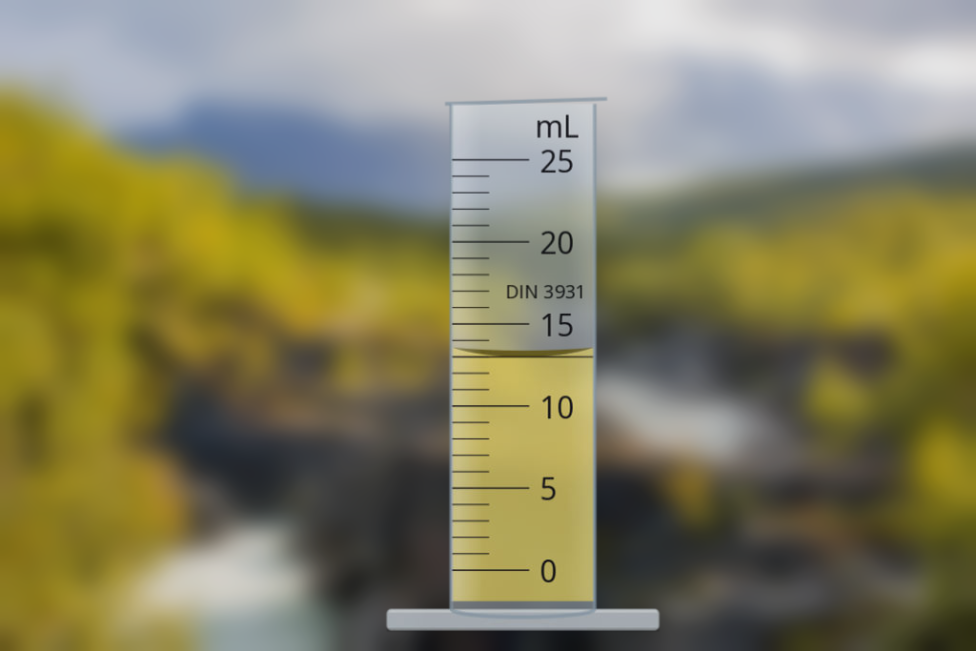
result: 13 mL
